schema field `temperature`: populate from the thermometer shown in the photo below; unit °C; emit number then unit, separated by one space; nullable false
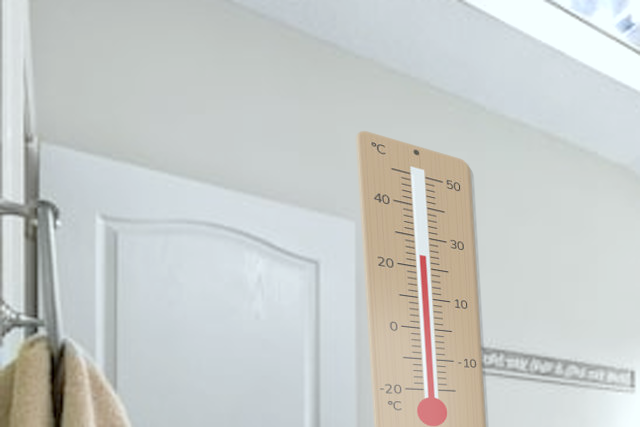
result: 24 °C
